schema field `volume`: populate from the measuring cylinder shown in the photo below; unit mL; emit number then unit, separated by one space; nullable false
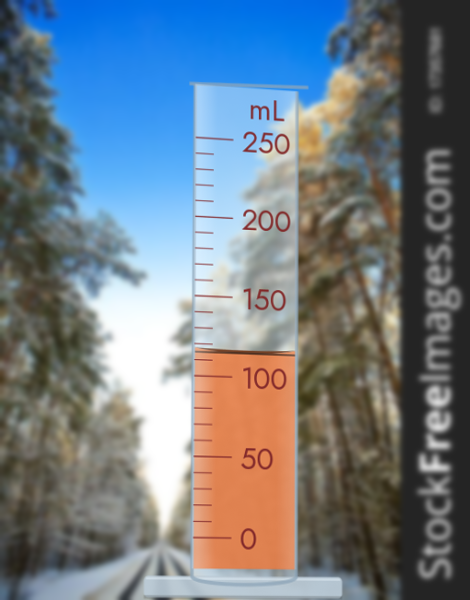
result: 115 mL
